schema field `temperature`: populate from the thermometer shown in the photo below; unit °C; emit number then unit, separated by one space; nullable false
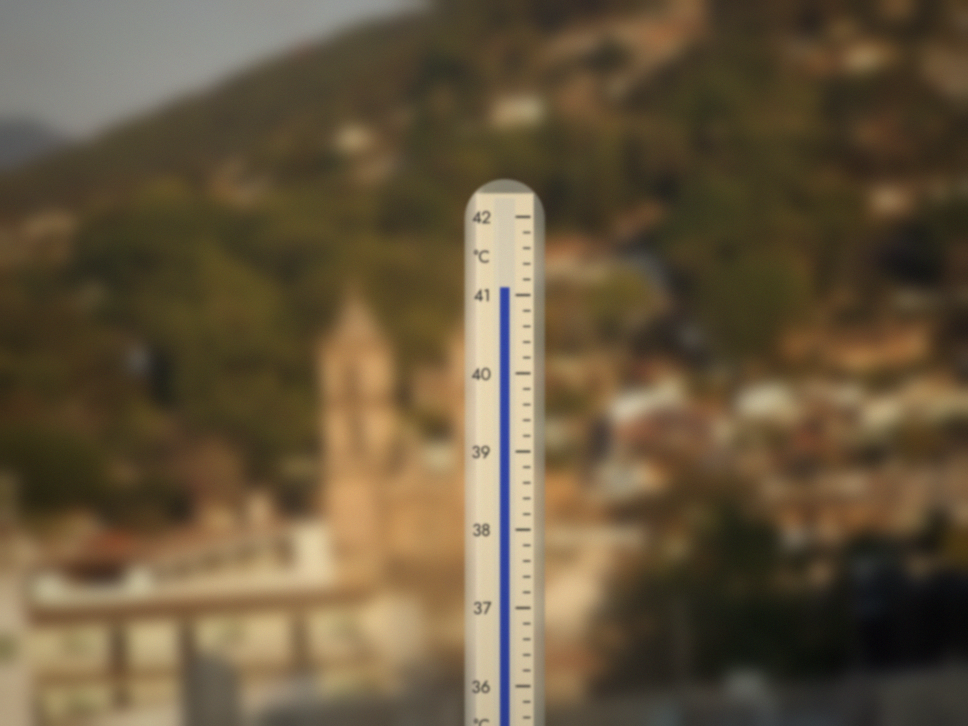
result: 41.1 °C
